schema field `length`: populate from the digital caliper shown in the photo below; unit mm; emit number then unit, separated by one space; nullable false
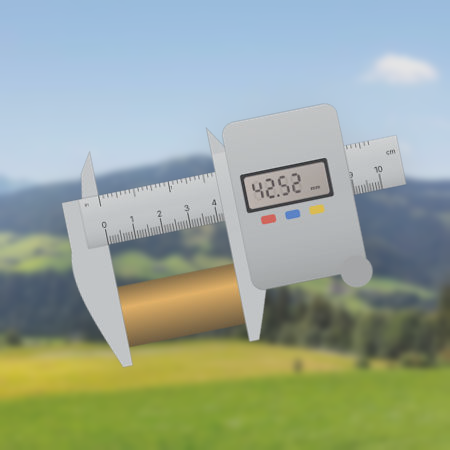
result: 42.52 mm
